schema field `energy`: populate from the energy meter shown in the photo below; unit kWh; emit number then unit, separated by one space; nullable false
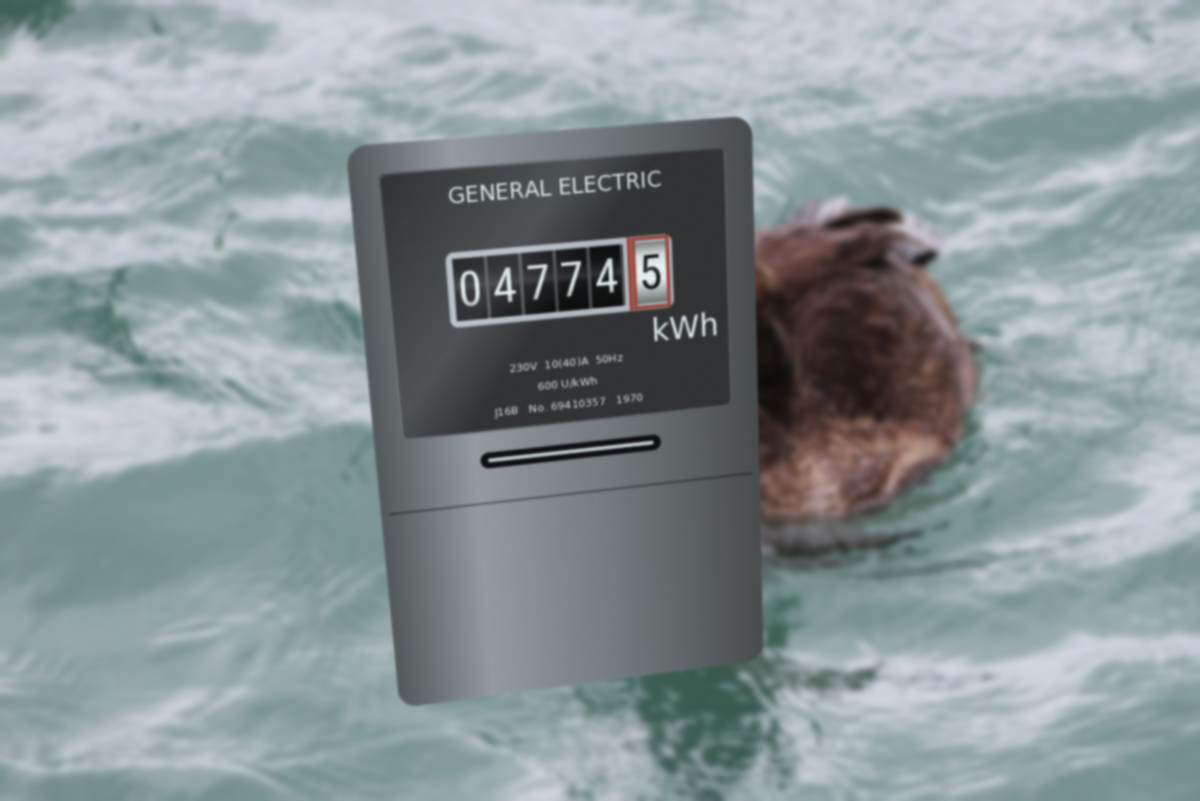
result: 4774.5 kWh
